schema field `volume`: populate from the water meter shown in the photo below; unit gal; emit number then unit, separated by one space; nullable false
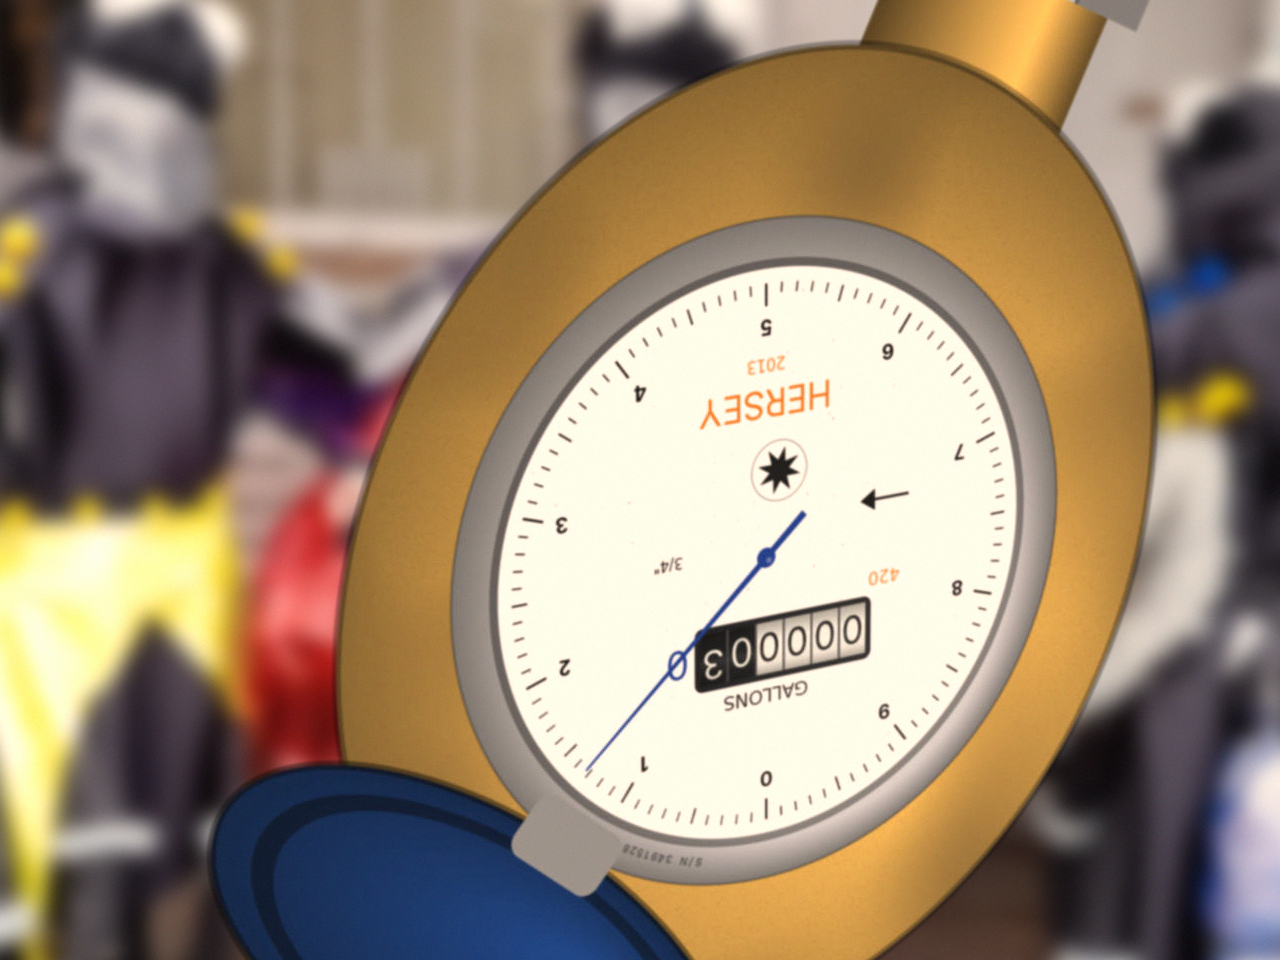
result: 31.3 gal
